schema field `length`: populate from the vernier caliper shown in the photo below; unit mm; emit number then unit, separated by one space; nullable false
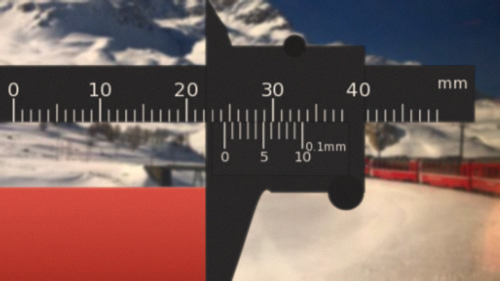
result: 24.4 mm
